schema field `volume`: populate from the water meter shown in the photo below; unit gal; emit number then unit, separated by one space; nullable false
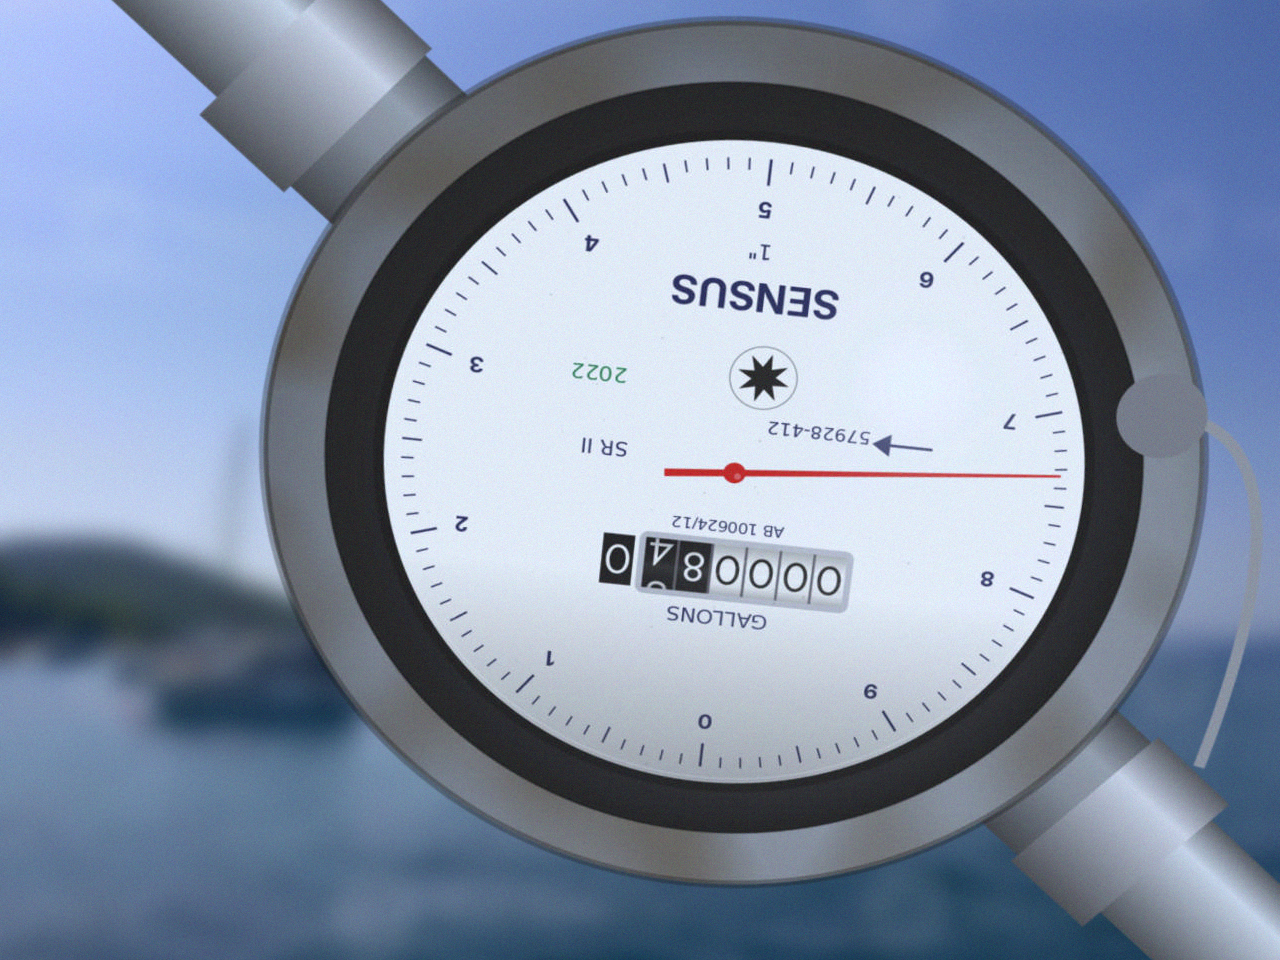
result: 837.3 gal
